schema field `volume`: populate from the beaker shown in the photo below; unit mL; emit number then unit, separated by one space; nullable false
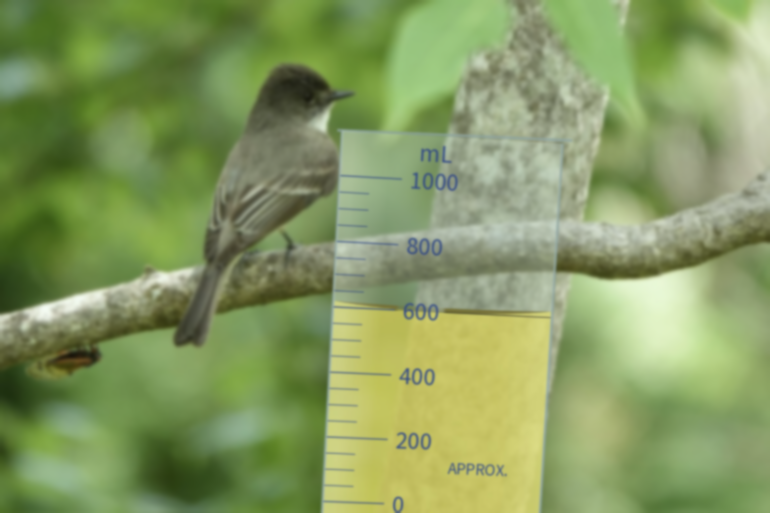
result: 600 mL
